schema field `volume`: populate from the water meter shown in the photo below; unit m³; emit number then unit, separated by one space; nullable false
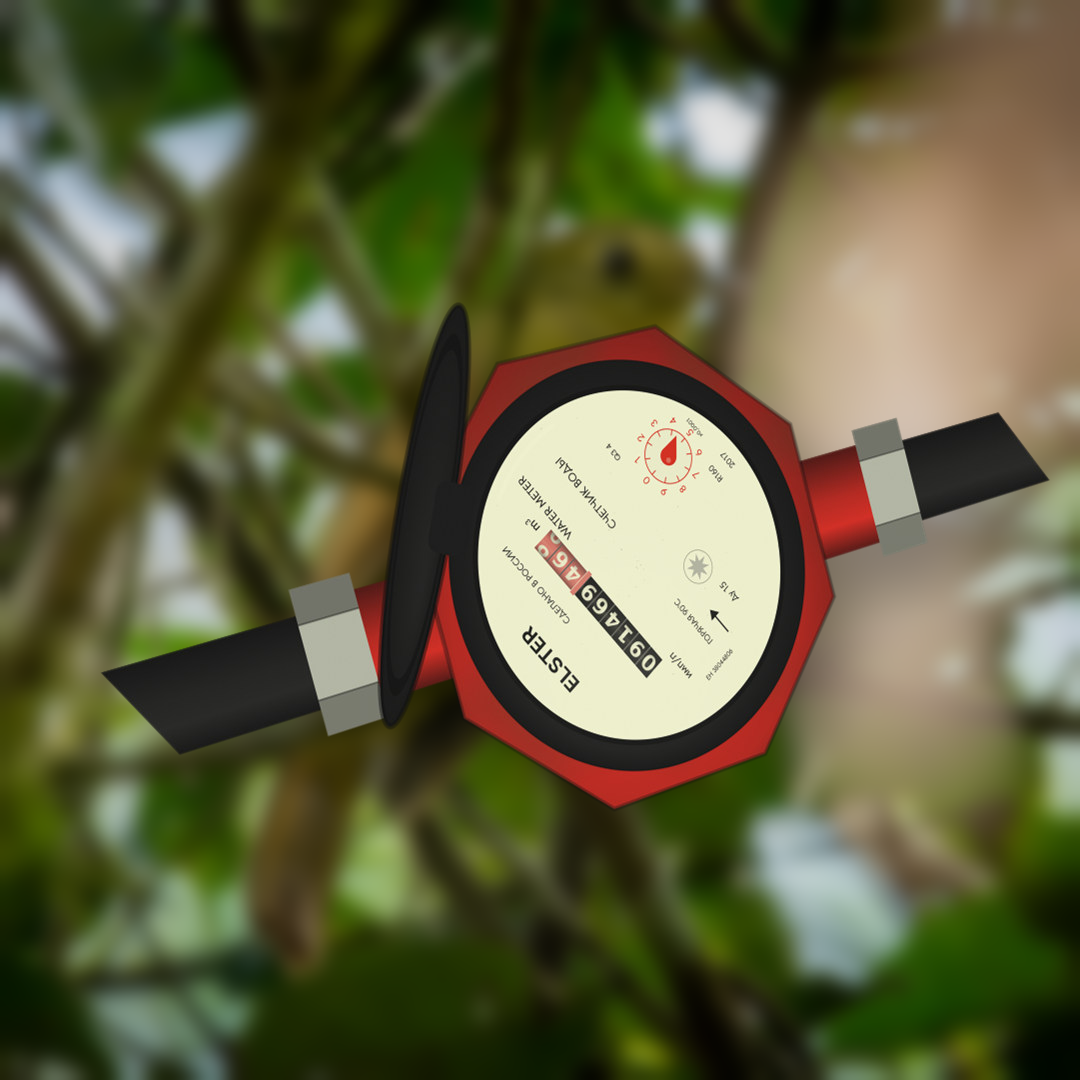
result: 91469.4684 m³
